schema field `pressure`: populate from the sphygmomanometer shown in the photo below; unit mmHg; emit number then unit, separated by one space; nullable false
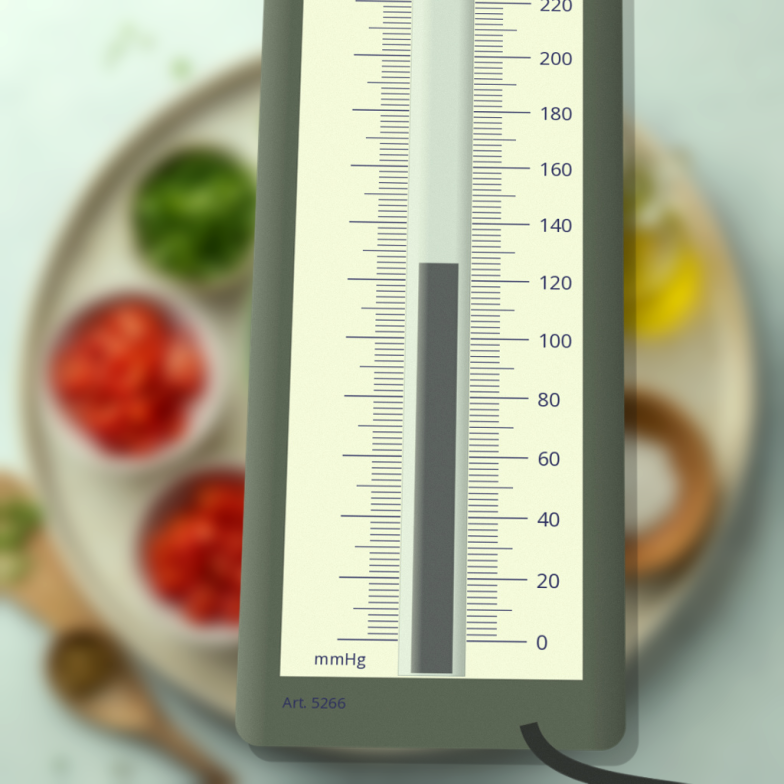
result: 126 mmHg
